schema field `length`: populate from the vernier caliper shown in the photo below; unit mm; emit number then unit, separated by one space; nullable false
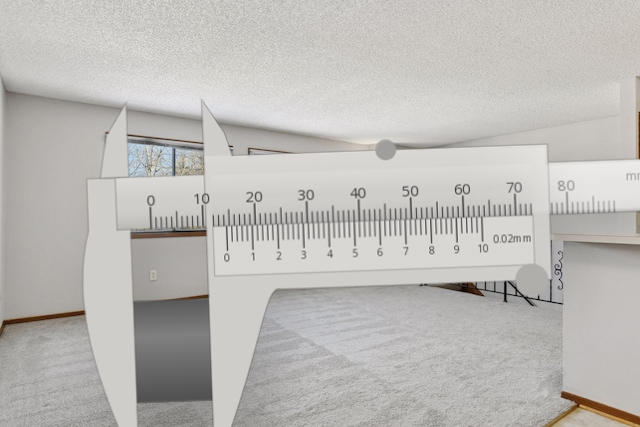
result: 14.5 mm
